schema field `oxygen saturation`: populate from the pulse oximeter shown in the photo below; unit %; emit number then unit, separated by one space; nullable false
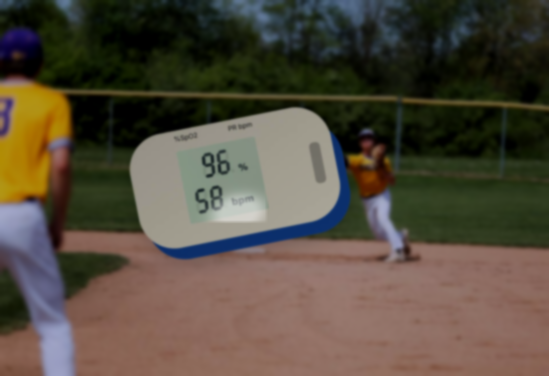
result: 96 %
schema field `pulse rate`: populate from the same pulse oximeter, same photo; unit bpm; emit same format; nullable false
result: 58 bpm
